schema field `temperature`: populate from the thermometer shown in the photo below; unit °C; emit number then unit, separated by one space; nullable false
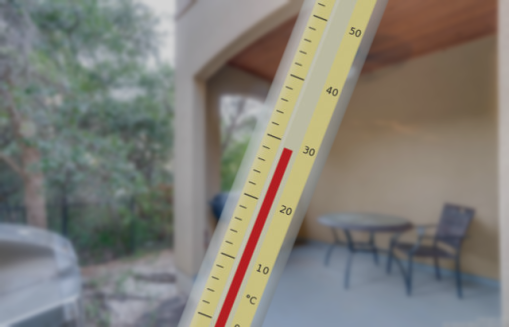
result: 29 °C
